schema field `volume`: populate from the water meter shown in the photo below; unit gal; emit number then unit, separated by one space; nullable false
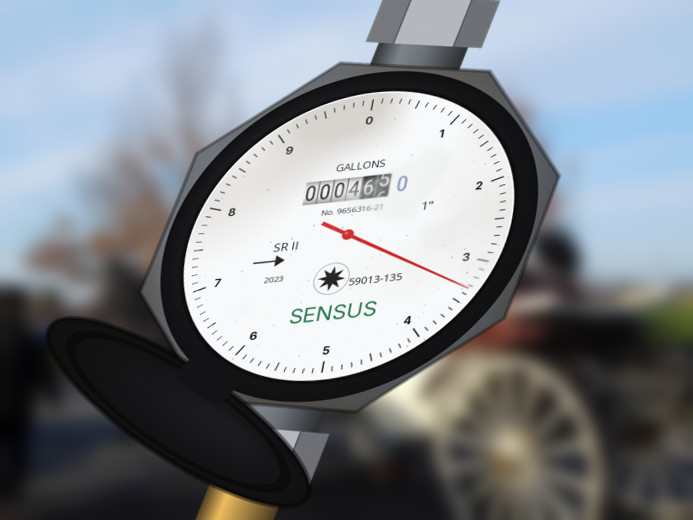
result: 4653.3 gal
